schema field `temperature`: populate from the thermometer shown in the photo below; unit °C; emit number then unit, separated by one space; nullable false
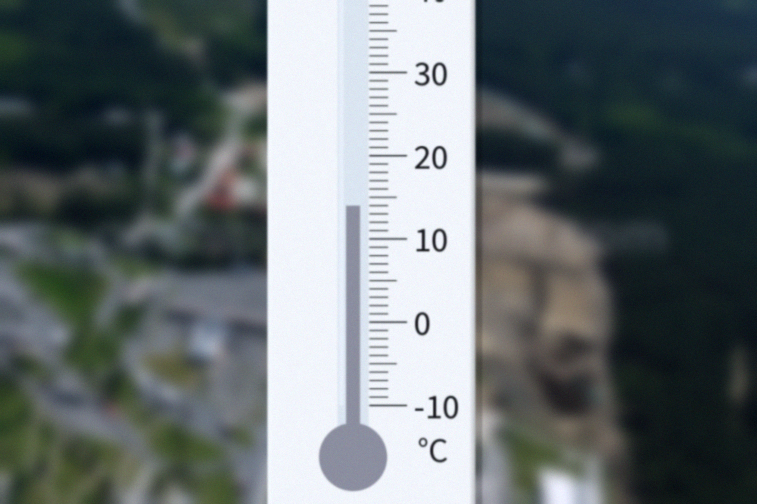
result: 14 °C
